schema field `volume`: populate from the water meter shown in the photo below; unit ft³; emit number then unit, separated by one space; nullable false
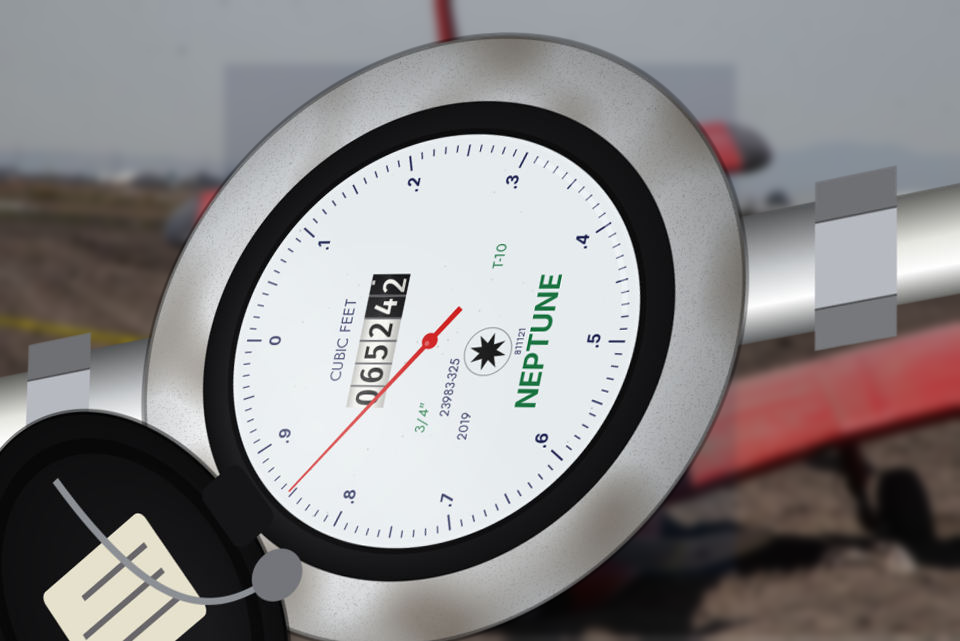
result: 65241.85 ft³
